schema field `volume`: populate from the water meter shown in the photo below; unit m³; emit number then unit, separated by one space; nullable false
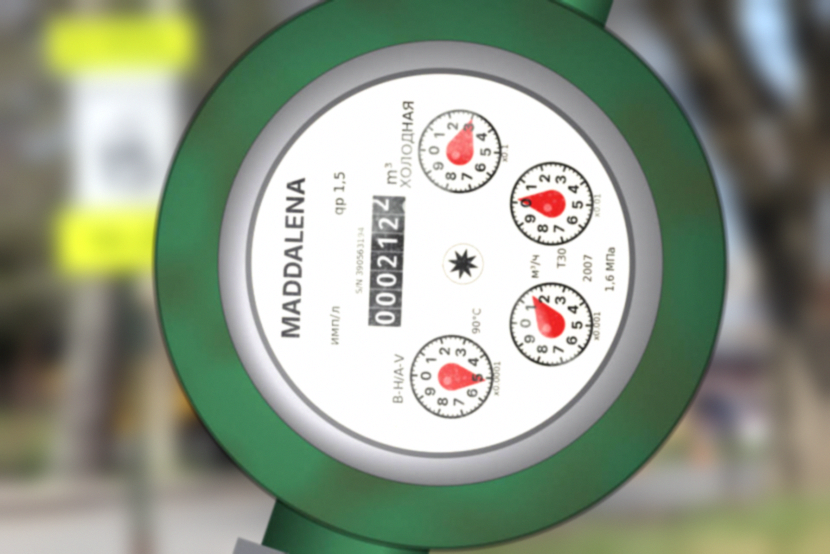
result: 2122.3015 m³
